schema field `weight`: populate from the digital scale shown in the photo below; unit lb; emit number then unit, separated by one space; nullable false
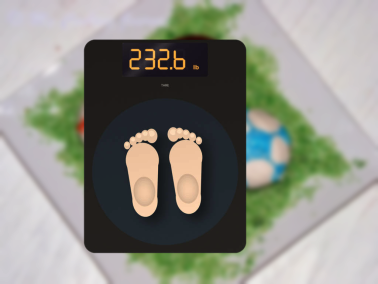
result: 232.6 lb
